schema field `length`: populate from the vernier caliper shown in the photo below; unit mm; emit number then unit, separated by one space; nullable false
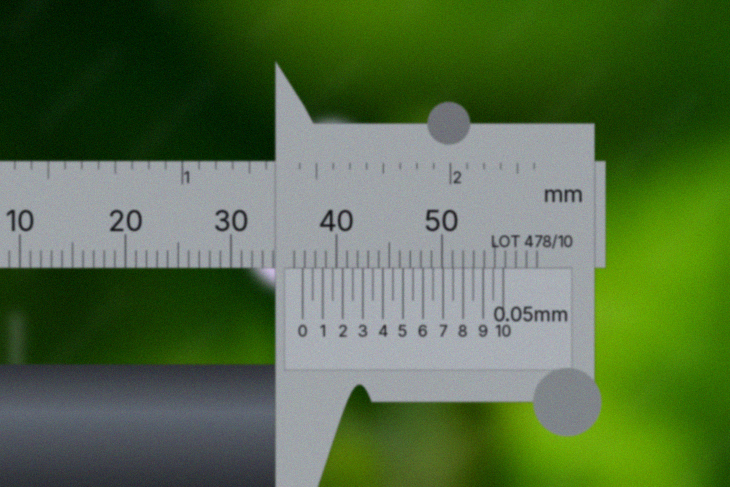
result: 36.8 mm
